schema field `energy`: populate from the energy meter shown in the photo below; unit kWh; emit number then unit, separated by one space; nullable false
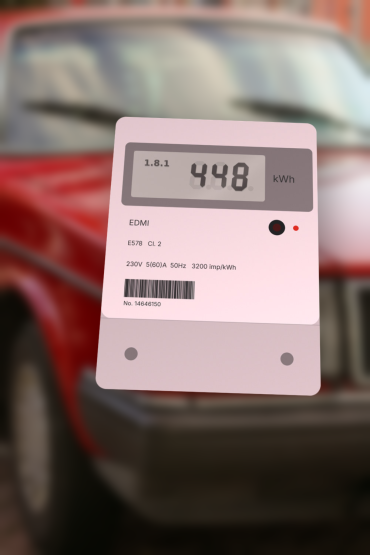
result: 448 kWh
